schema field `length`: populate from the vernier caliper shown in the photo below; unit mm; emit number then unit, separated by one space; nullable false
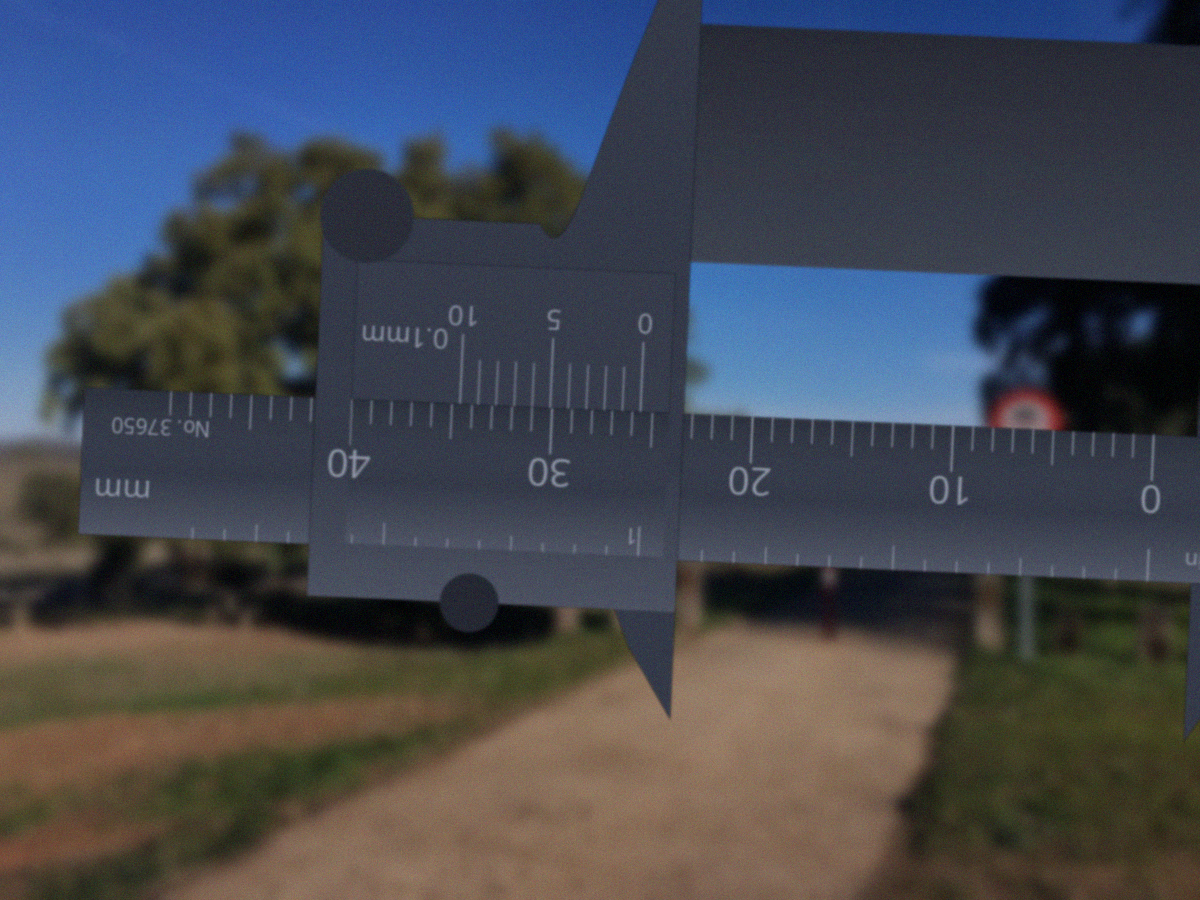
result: 25.6 mm
